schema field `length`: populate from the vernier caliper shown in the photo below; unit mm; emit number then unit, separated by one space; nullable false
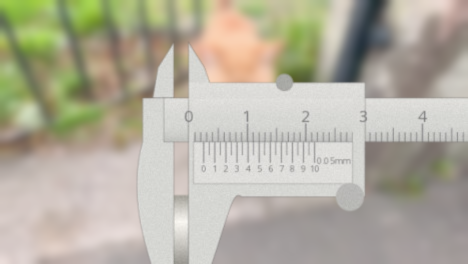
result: 2.5 mm
